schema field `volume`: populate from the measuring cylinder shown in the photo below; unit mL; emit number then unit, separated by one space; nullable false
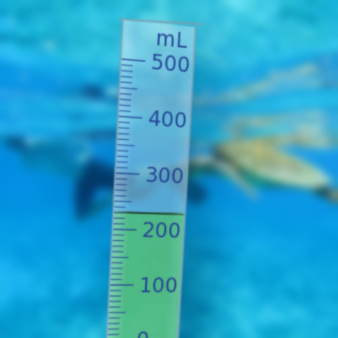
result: 230 mL
